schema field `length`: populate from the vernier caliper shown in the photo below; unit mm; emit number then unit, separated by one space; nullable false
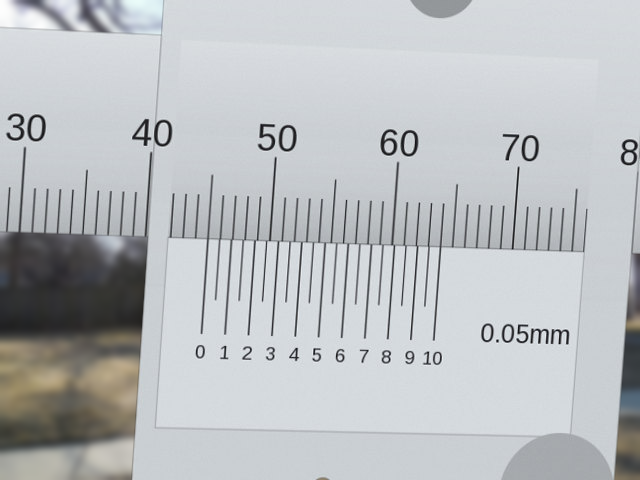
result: 45.0 mm
